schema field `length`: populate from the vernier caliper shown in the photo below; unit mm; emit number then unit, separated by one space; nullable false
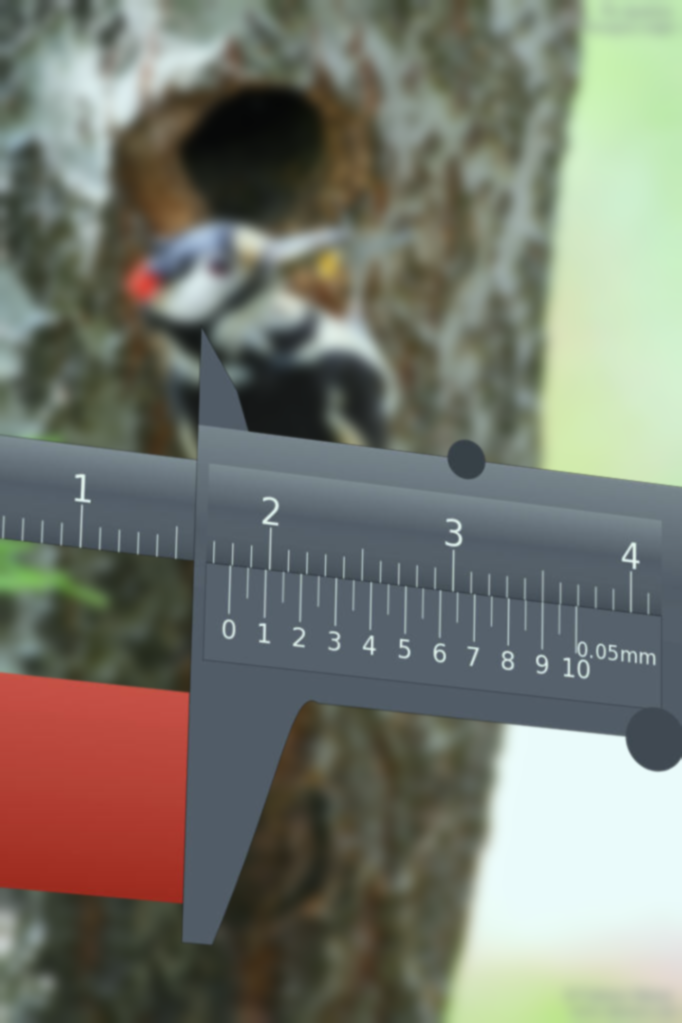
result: 17.9 mm
